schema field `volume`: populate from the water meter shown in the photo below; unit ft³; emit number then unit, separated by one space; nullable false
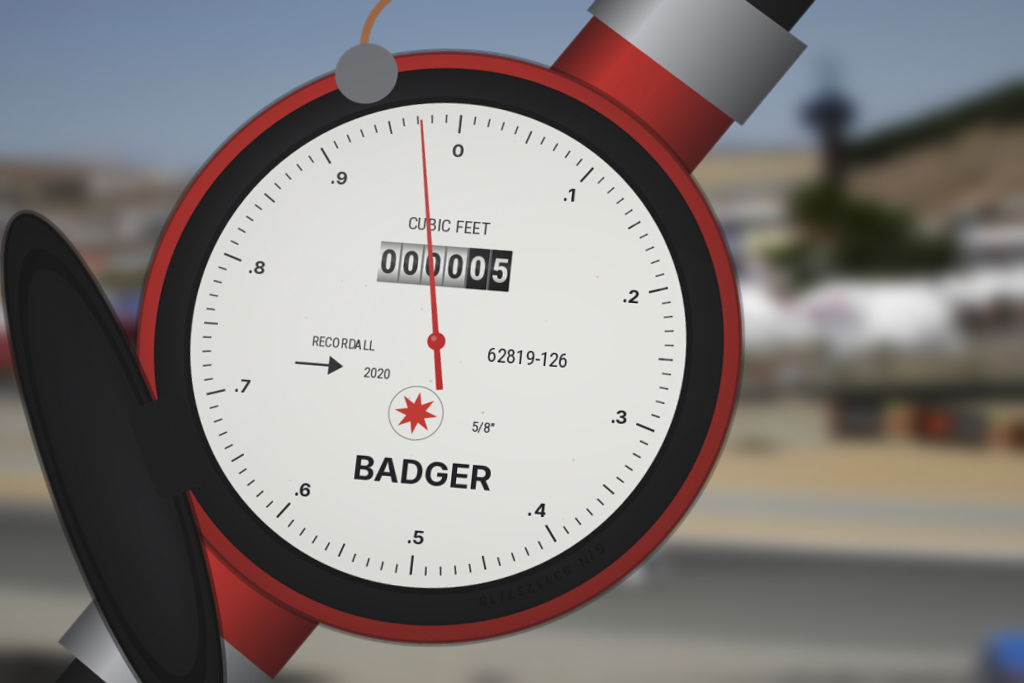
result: 4.97 ft³
